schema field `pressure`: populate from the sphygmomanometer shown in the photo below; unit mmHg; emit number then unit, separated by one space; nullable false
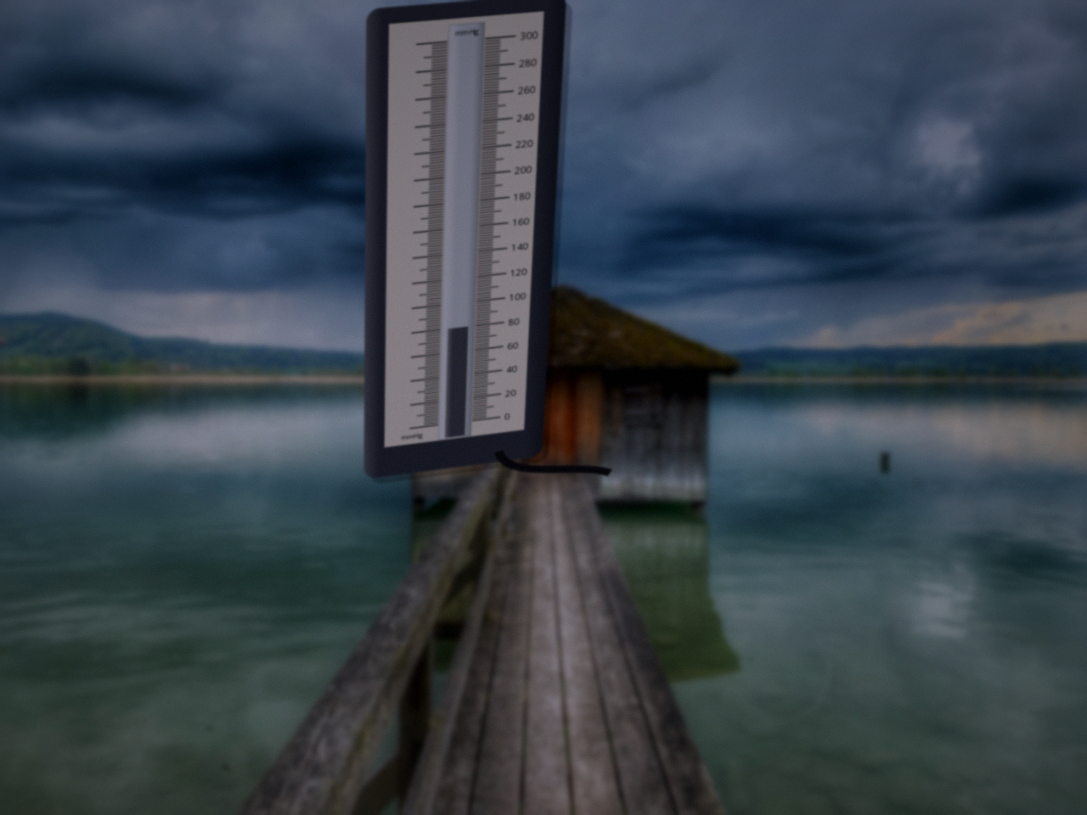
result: 80 mmHg
